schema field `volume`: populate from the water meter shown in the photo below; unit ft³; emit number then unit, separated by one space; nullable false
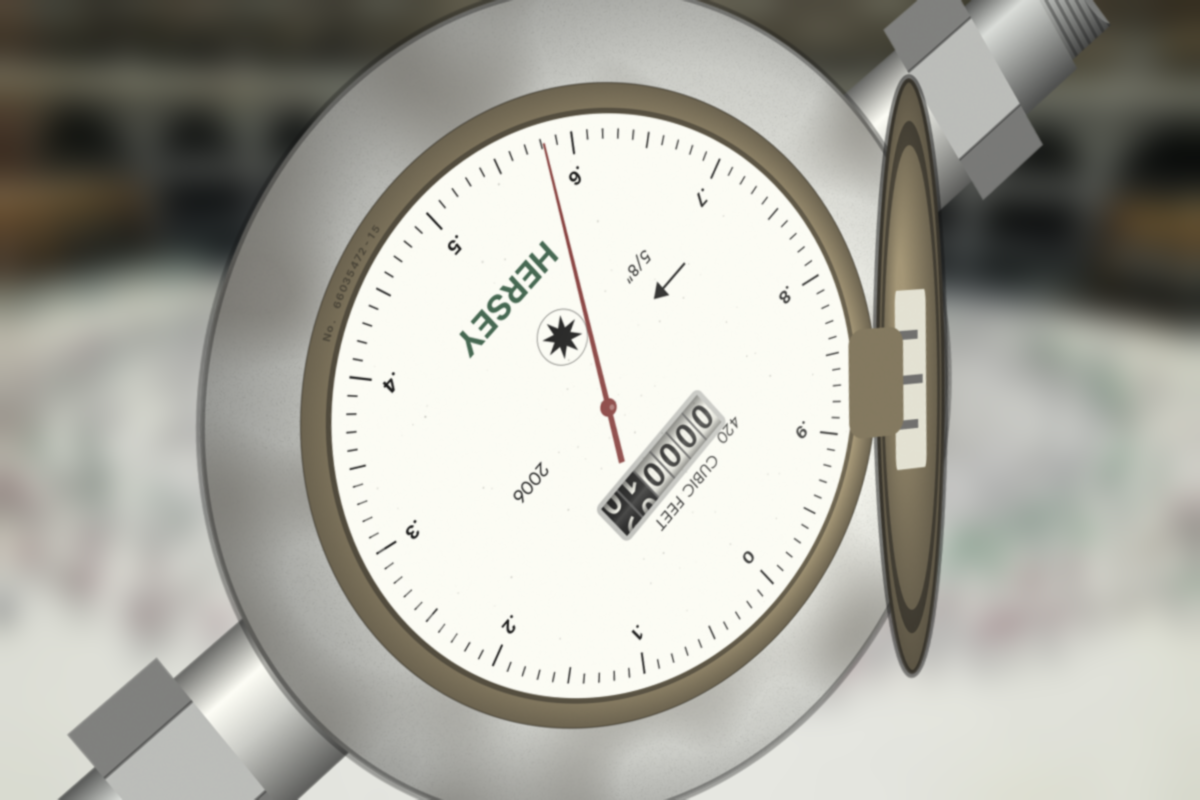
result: 9.58 ft³
